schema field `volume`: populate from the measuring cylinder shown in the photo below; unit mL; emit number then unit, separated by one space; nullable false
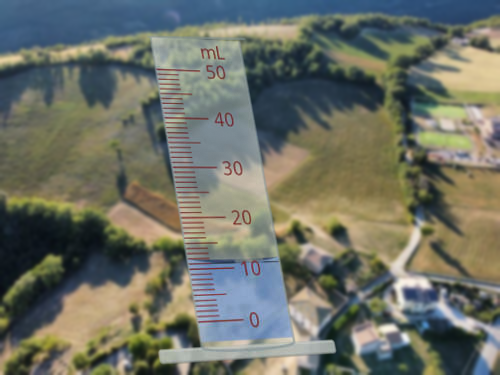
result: 11 mL
